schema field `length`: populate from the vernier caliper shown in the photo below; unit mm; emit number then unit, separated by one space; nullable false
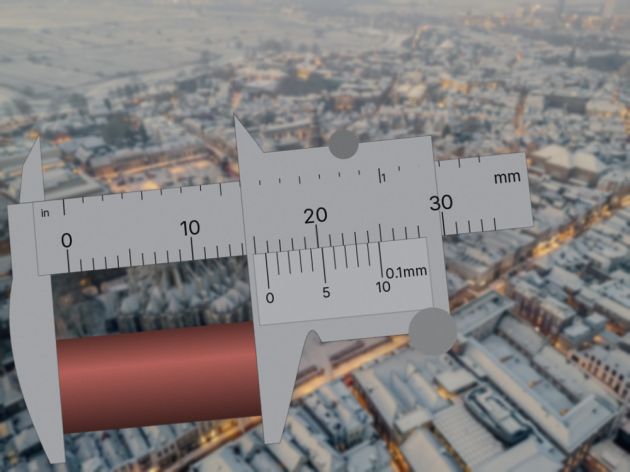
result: 15.8 mm
